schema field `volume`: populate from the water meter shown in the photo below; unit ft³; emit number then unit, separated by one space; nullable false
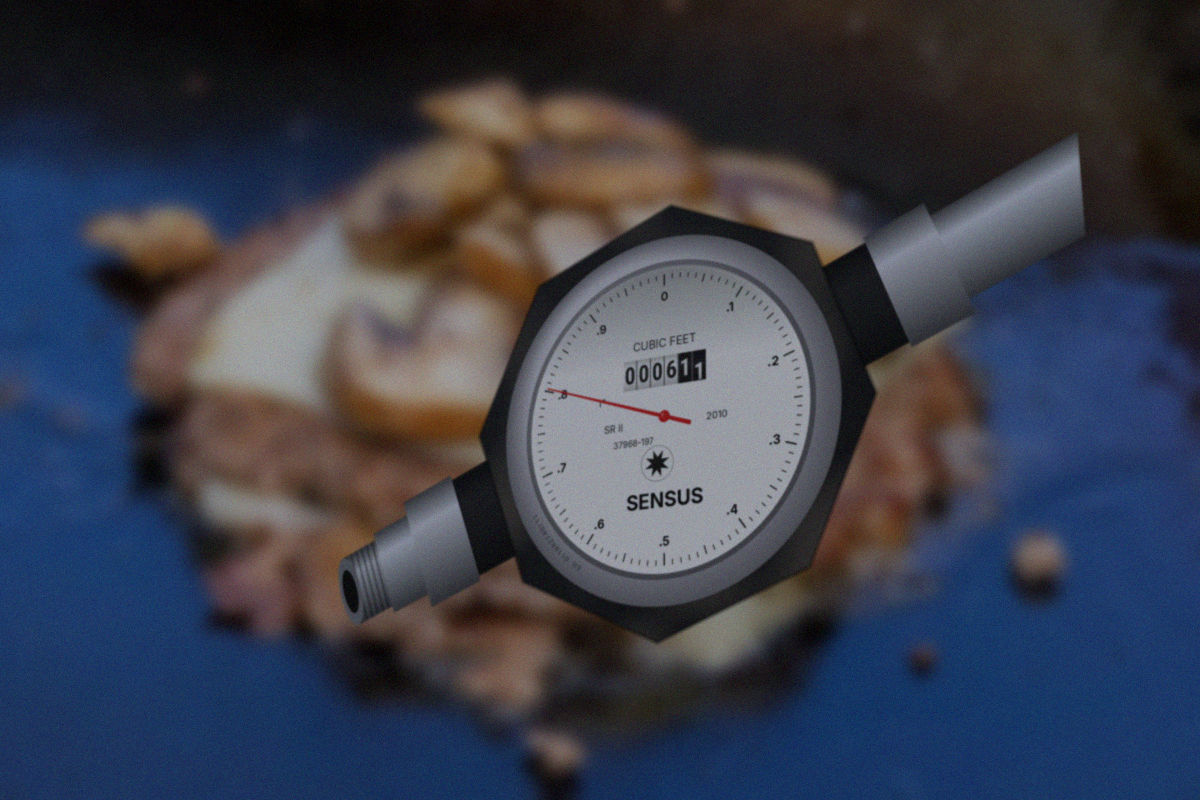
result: 610.80 ft³
